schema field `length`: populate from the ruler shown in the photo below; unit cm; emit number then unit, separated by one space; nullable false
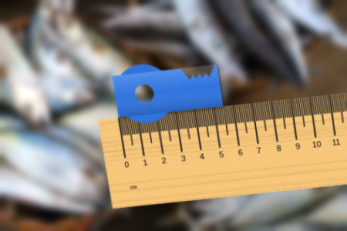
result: 5.5 cm
